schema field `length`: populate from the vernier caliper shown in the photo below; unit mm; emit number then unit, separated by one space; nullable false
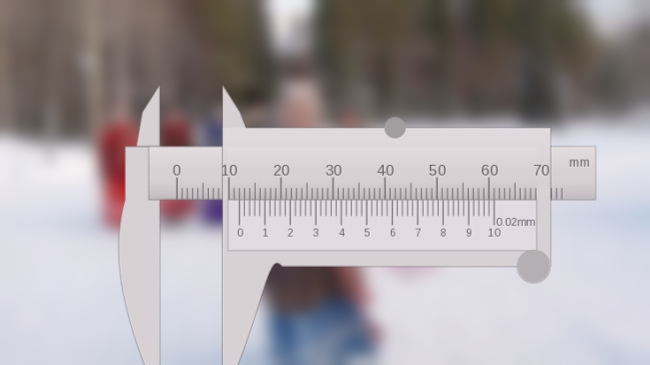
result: 12.0 mm
